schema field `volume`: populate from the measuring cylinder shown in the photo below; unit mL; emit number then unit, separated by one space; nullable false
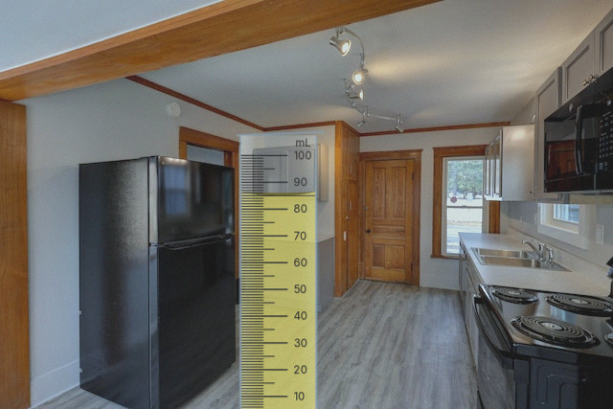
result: 85 mL
